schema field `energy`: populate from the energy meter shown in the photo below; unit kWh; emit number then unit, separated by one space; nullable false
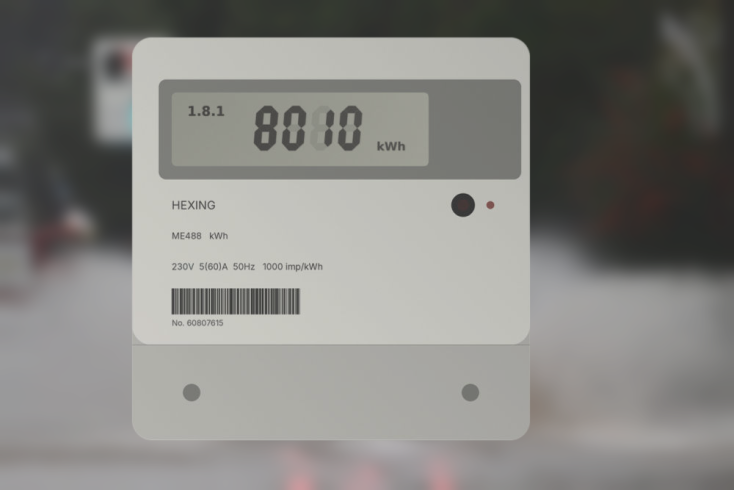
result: 8010 kWh
